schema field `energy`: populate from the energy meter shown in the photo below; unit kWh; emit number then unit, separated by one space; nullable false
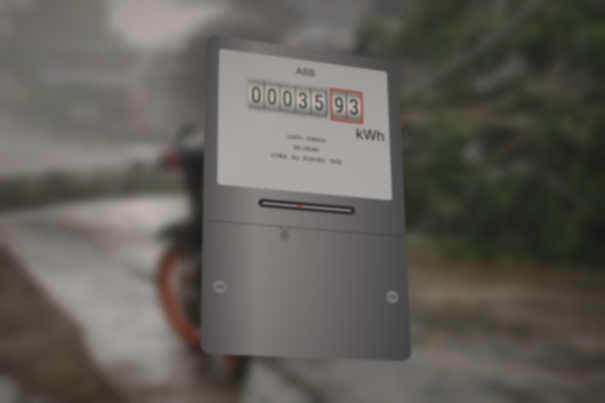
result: 35.93 kWh
